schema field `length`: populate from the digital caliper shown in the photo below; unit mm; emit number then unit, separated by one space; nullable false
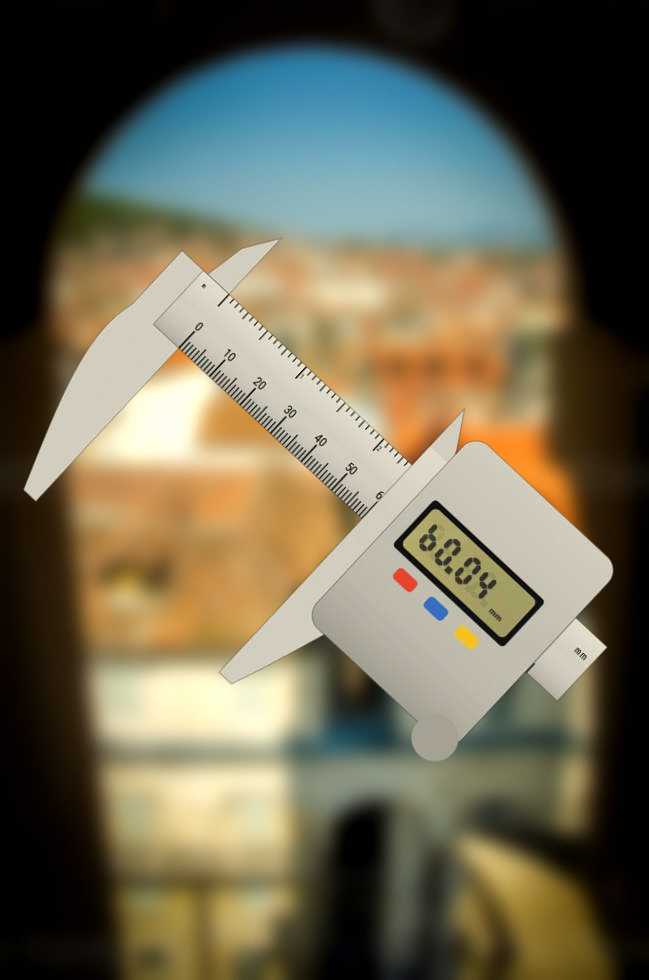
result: 60.04 mm
